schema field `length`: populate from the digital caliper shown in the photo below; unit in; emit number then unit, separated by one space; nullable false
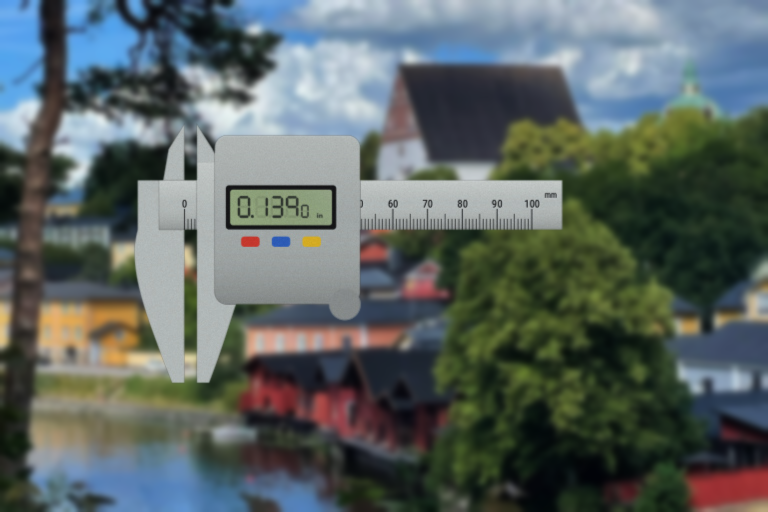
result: 0.1390 in
